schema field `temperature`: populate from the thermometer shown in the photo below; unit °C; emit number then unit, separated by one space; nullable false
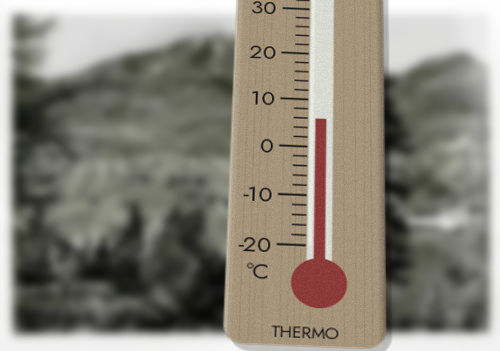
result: 6 °C
